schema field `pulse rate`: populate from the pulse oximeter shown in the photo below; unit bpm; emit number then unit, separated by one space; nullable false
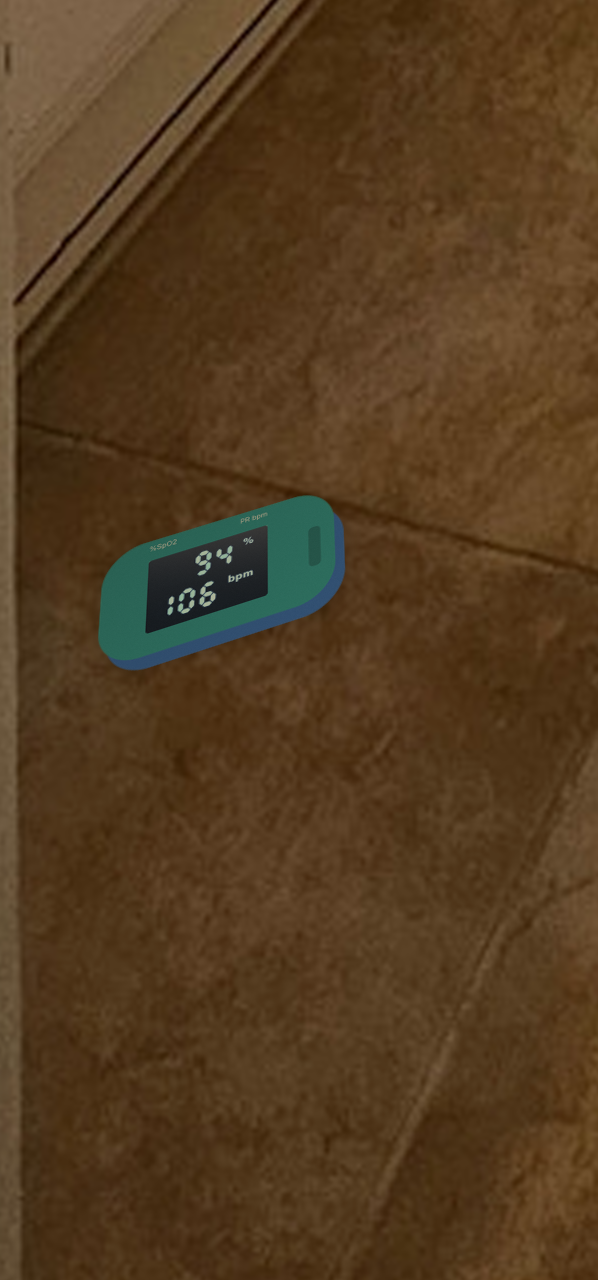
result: 106 bpm
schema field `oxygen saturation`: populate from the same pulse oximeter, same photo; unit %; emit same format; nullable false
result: 94 %
